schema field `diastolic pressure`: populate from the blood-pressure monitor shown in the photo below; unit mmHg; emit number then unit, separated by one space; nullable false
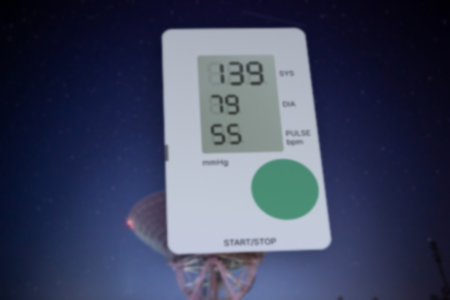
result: 79 mmHg
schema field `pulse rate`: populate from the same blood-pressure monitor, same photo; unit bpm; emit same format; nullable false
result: 55 bpm
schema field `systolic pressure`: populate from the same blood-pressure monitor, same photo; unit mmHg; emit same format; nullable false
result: 139 mmHg
